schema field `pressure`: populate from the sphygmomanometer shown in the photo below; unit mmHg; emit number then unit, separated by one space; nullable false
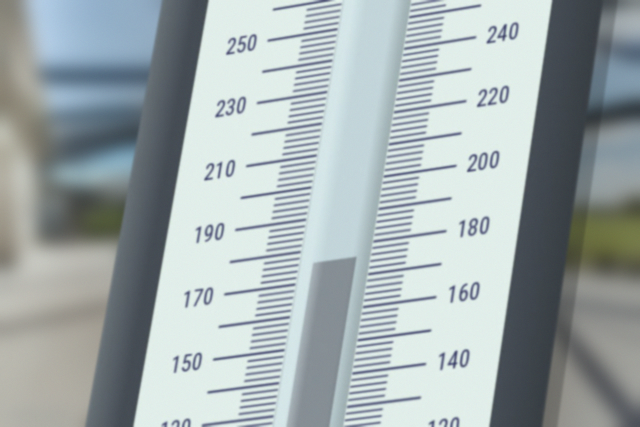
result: 176 mmHg
